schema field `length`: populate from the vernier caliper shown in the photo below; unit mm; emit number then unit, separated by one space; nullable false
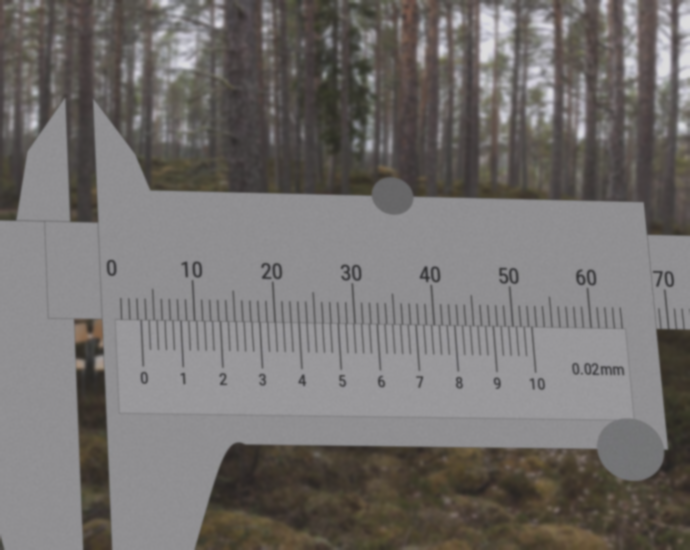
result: 3.4 mm
